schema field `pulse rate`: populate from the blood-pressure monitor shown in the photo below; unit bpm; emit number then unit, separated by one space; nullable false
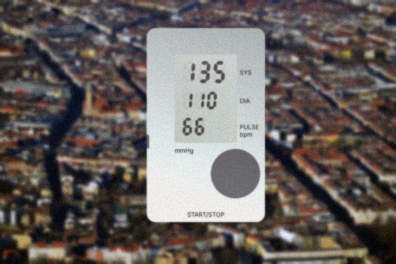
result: 66 bpm
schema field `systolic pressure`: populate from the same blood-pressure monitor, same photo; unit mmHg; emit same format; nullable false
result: 135 mmHg
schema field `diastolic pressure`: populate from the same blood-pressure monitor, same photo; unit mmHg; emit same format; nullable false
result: 110 mmHg
